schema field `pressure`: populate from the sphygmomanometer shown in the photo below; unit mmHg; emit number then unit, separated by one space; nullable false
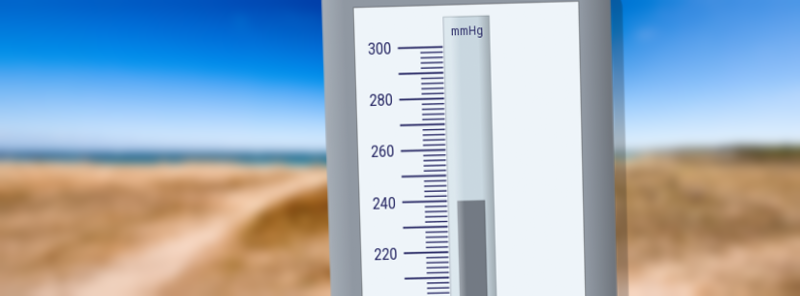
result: 240 mmHg
